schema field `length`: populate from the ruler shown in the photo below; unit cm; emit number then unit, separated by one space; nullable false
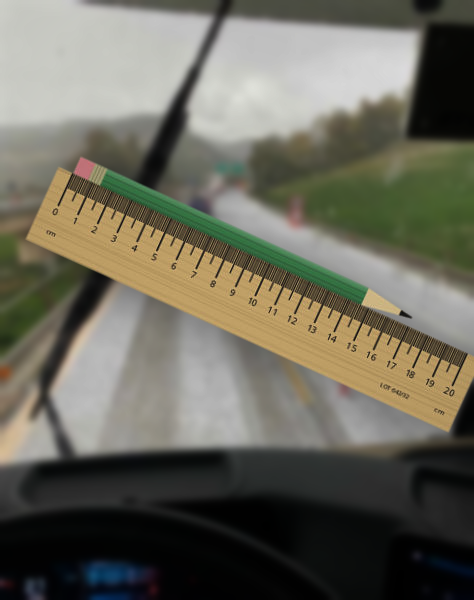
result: 17 cm
